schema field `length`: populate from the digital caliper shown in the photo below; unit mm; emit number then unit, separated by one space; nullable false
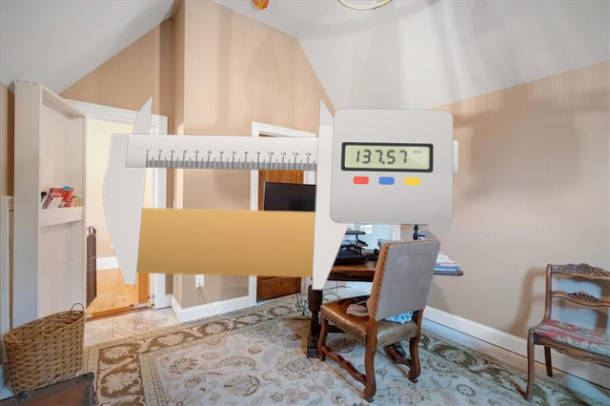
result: 137.57 mm
